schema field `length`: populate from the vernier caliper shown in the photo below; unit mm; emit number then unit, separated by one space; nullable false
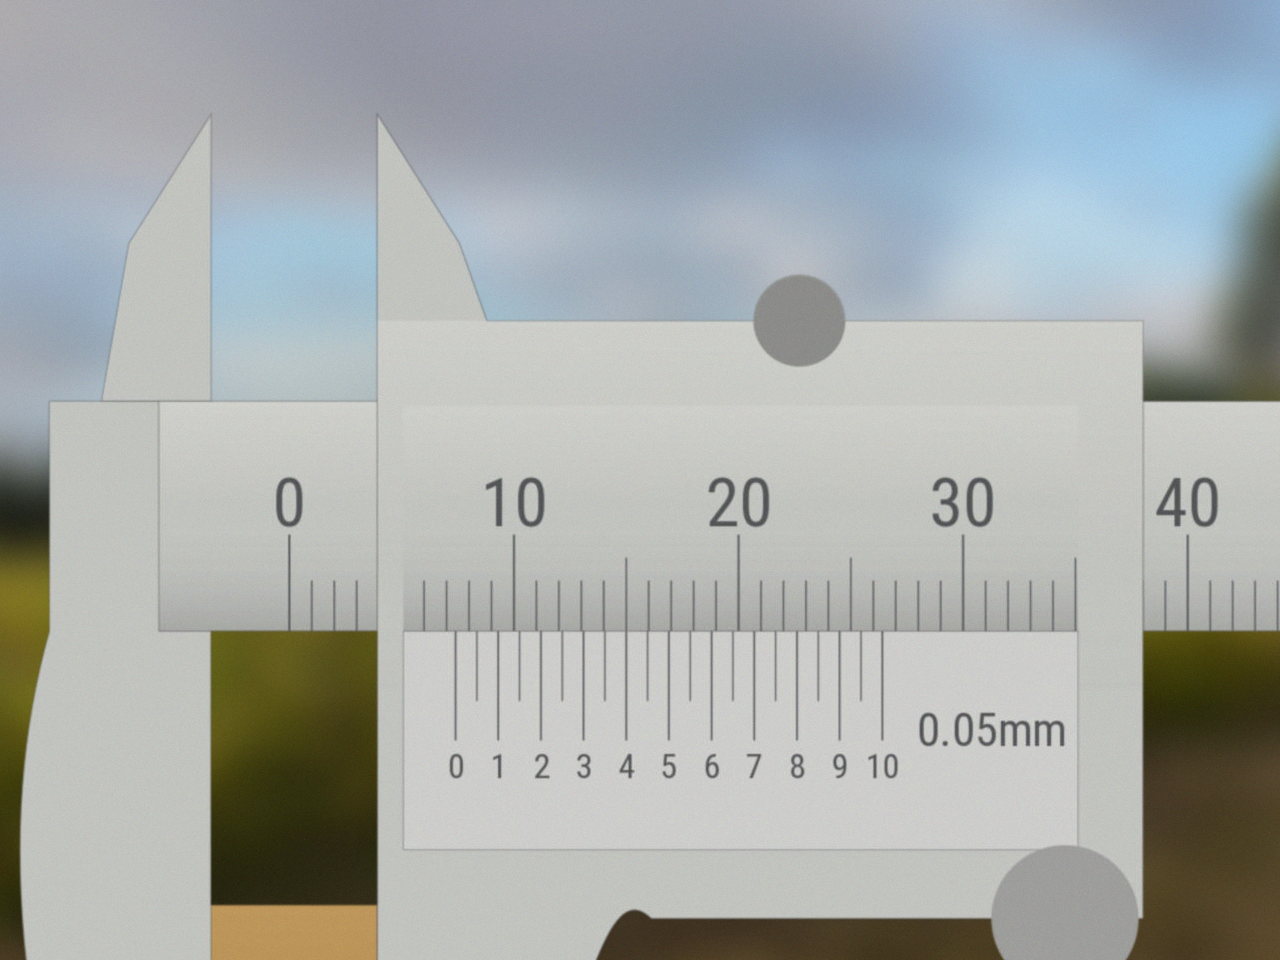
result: 7.4 mm
